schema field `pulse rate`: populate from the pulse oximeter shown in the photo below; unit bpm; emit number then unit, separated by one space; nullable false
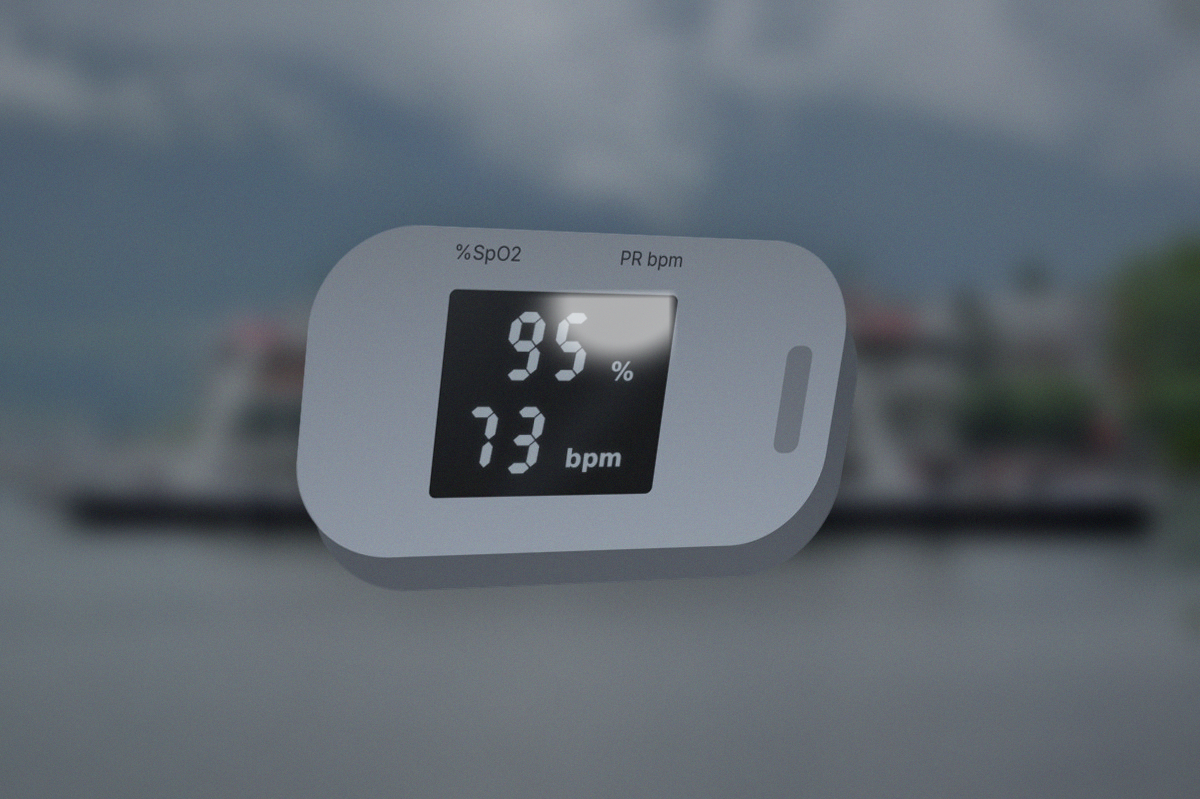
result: 73 bpm
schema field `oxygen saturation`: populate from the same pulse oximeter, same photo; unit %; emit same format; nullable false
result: 95 %
